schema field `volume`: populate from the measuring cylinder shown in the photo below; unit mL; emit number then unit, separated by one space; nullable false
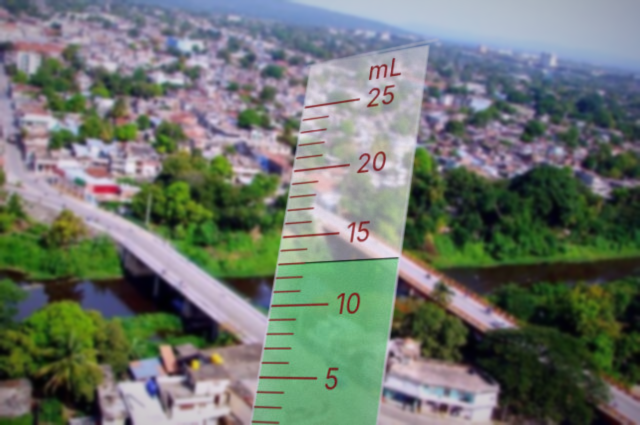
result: 13 mL
